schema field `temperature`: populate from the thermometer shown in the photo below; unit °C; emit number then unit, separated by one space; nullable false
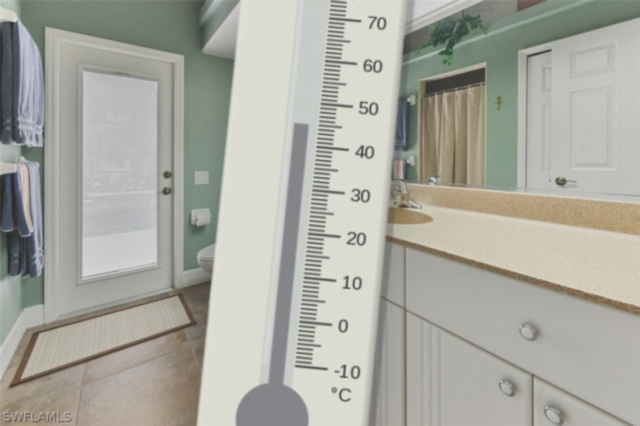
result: 45 °C
